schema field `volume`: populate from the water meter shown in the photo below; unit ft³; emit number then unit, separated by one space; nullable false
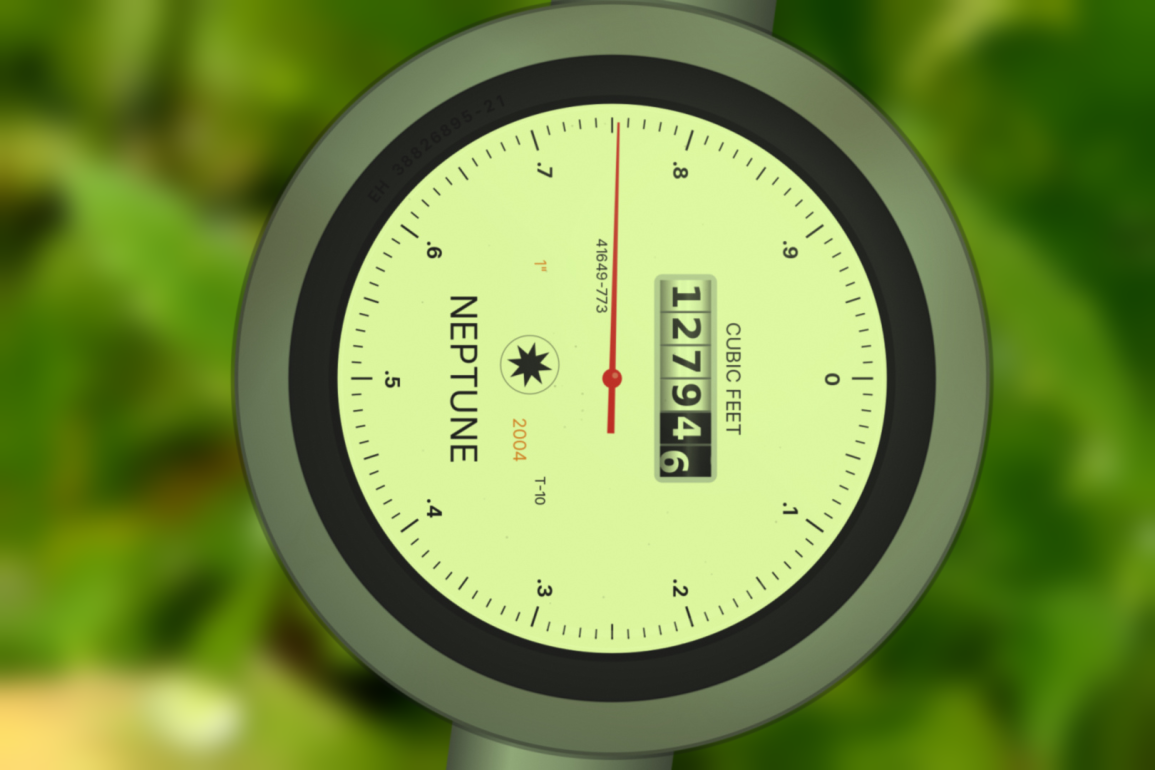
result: 127945.75 ft³
